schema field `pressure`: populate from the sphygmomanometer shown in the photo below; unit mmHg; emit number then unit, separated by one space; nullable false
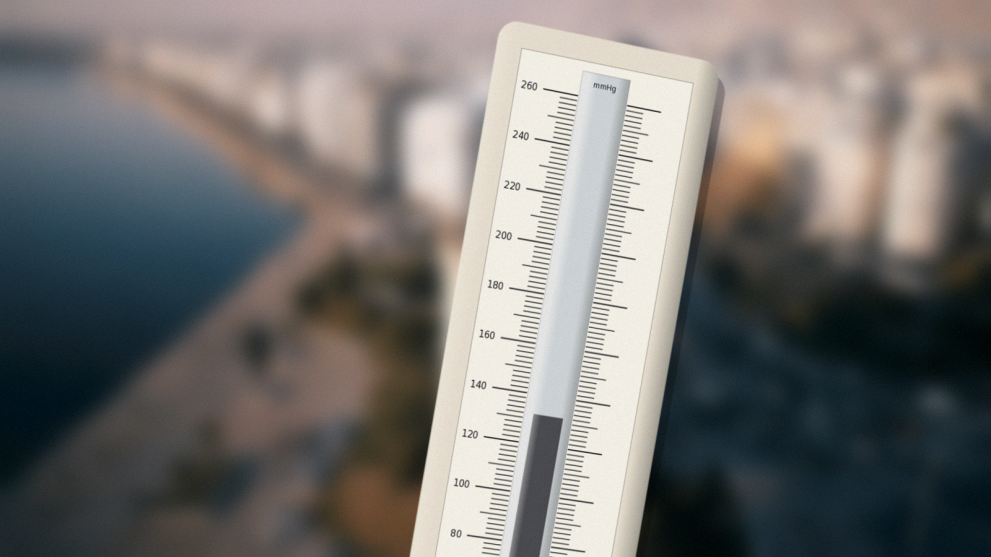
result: 132 mmHg
